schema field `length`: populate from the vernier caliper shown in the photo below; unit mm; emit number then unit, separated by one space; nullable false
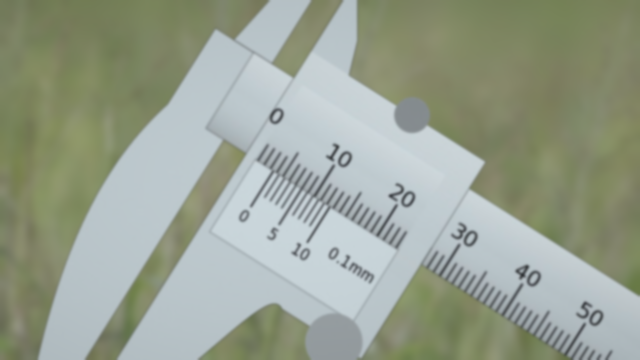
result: 3.5 mm
